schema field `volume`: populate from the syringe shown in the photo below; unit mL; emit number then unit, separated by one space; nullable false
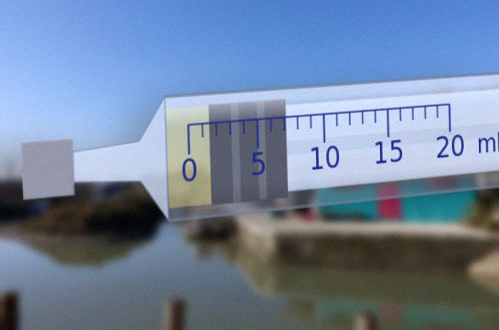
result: 1.5 mL
